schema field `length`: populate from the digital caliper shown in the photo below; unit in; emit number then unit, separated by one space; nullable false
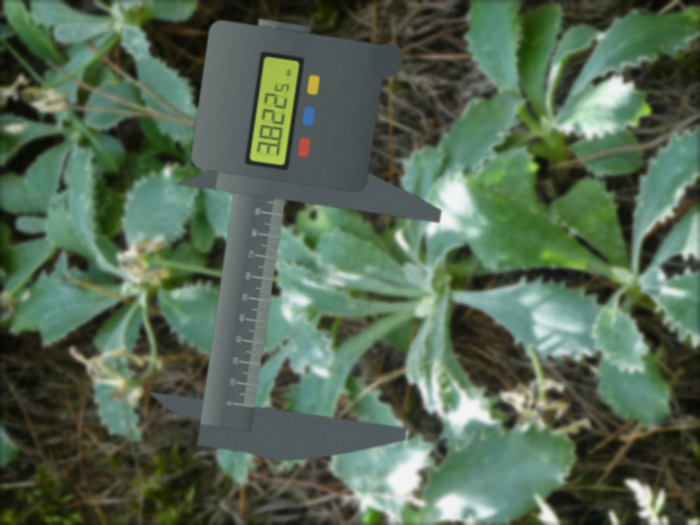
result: 3.8225 in
